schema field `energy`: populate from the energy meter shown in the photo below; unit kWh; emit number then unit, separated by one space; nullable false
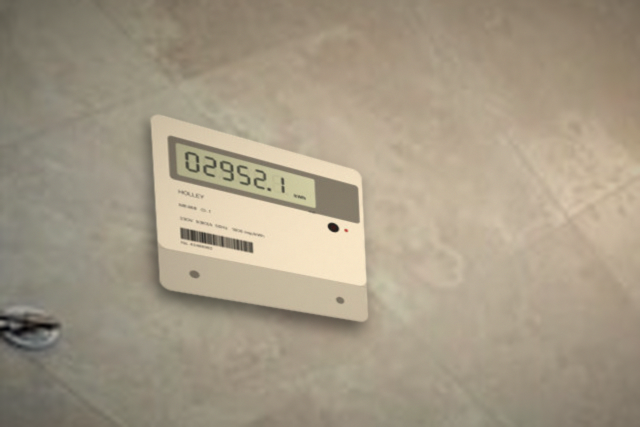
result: 2952.1 kWh
